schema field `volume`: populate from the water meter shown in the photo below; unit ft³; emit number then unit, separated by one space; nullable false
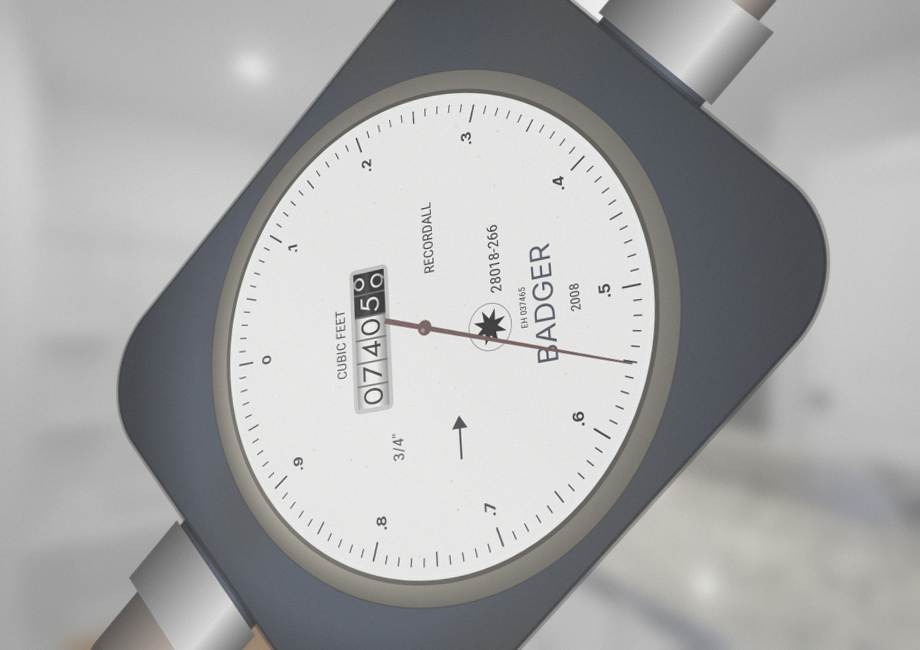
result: 74058.55 ft³
